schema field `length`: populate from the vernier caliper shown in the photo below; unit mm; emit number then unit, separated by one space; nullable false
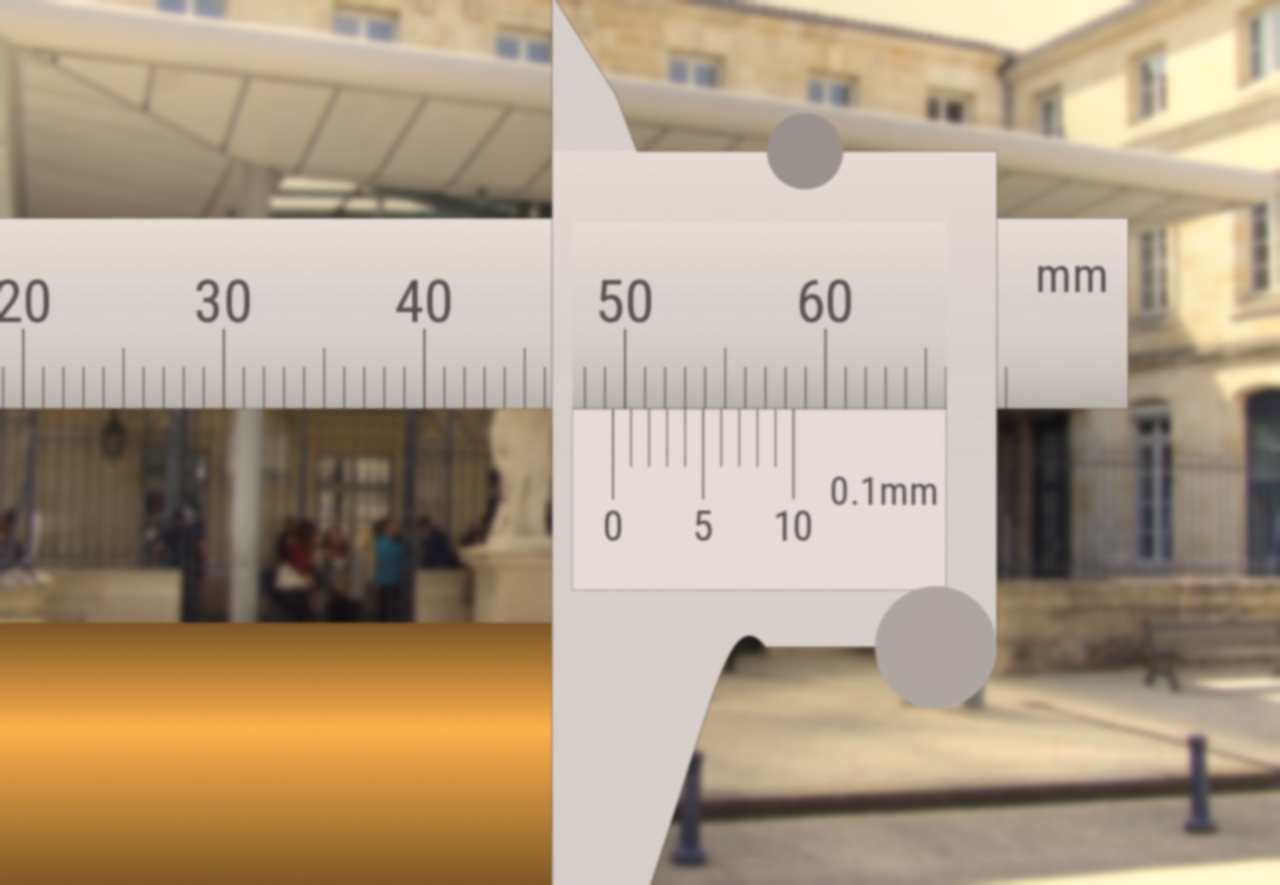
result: 49.4 mm
